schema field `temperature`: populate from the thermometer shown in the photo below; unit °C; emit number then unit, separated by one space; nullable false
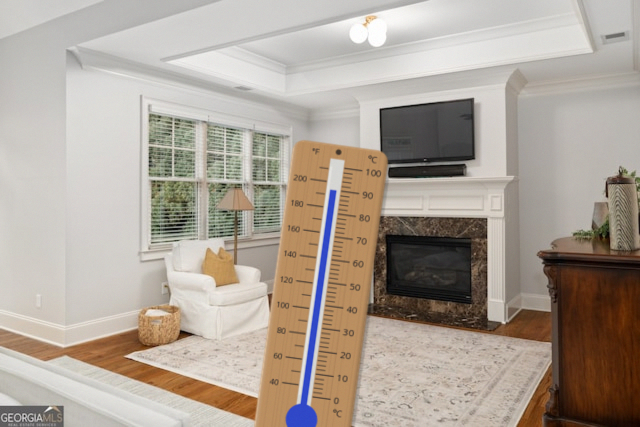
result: 90 °C
